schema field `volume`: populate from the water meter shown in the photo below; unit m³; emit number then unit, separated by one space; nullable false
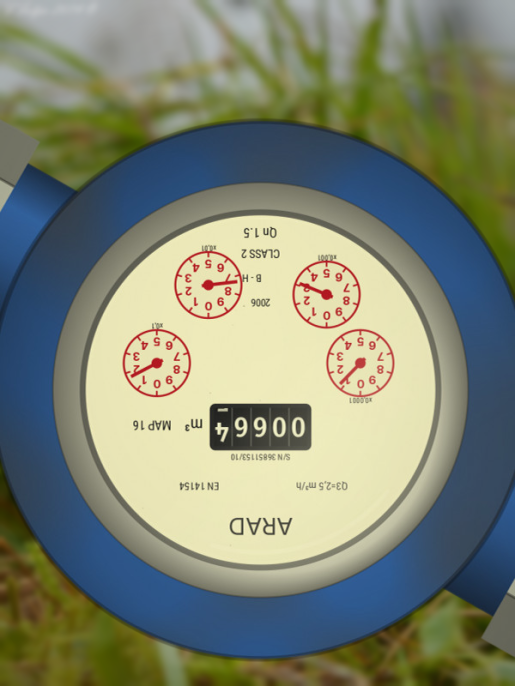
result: 664.1731 m³
